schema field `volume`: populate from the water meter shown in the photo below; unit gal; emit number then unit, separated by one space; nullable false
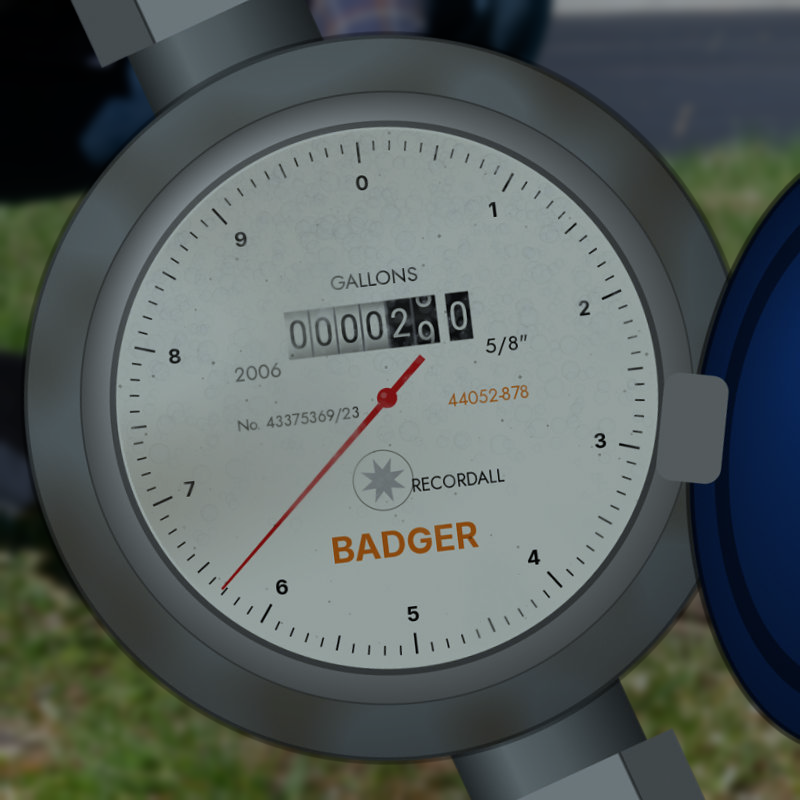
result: 286.3 gal
